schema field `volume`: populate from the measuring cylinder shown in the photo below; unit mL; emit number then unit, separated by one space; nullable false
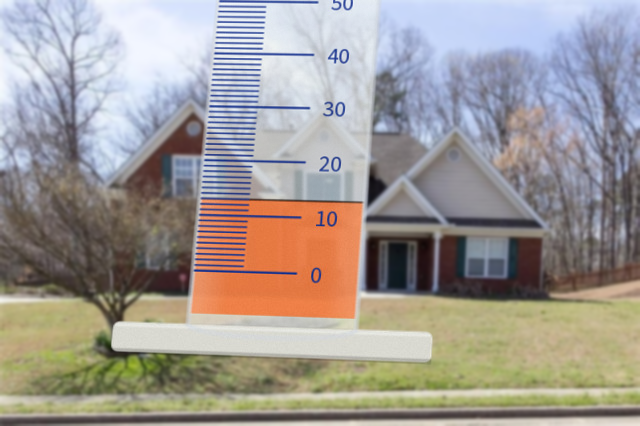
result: 13 mL
